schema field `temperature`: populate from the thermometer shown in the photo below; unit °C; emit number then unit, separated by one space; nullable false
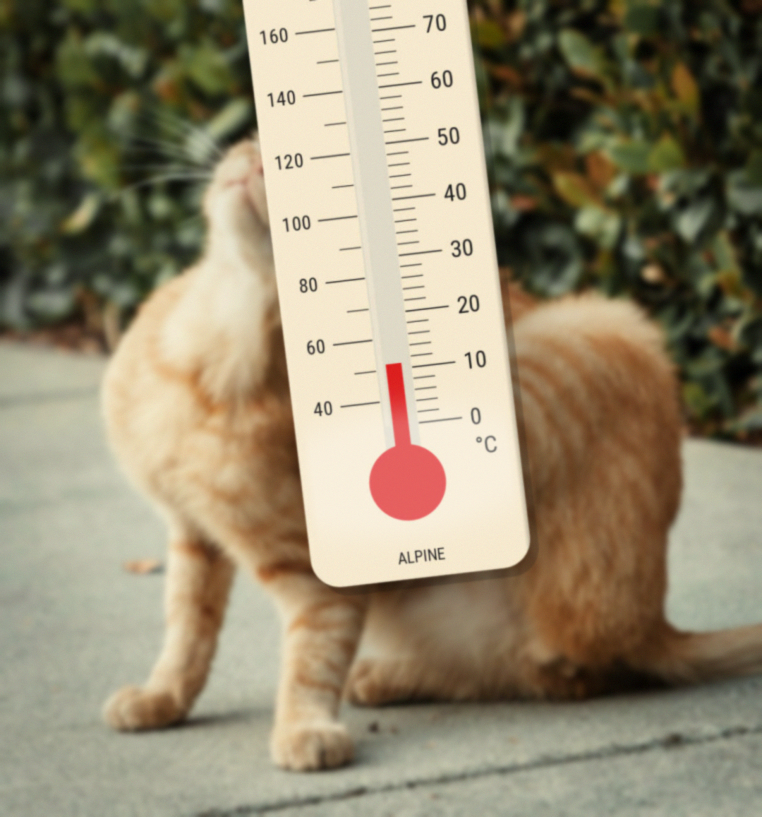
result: 11 °C
